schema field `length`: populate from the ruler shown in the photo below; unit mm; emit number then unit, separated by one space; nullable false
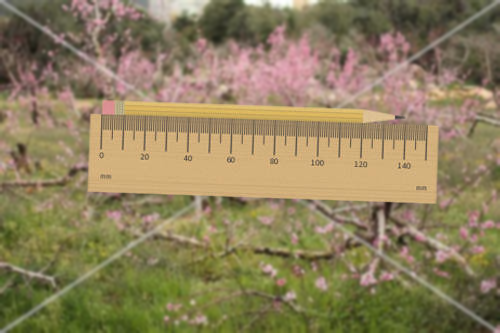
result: 140 mm
